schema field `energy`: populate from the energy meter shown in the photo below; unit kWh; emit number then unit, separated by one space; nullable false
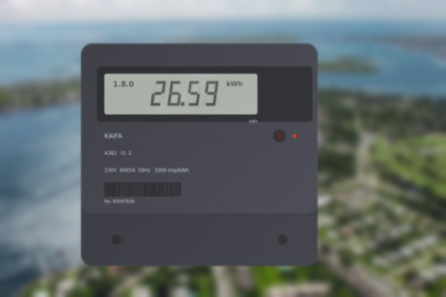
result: 26.59 kWh
